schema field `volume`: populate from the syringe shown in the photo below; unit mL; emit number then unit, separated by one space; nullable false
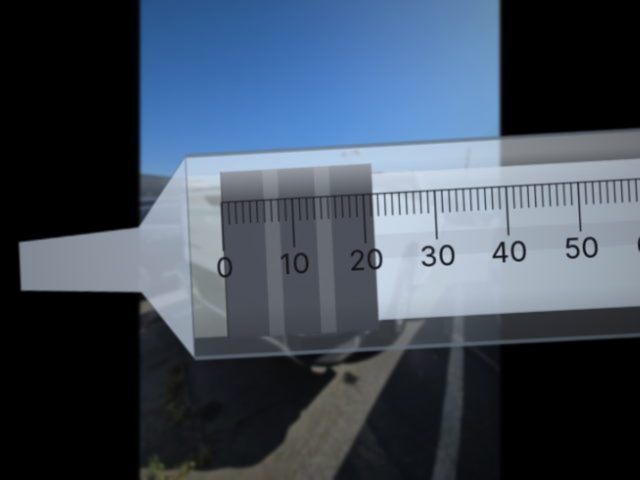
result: 0 mL
